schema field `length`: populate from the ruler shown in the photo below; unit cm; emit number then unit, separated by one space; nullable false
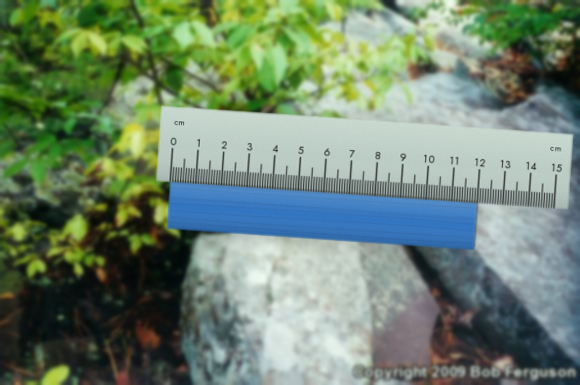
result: 12 cm
